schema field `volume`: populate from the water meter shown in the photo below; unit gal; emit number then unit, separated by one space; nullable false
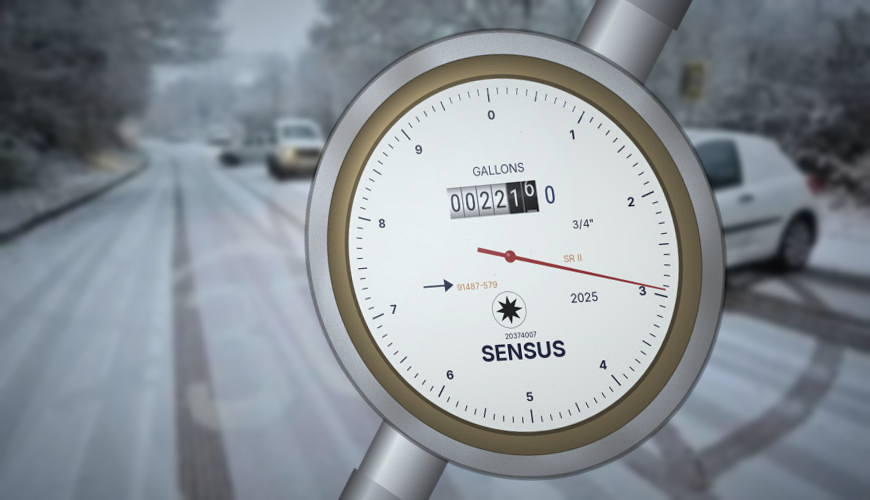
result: 22162.9 gal
